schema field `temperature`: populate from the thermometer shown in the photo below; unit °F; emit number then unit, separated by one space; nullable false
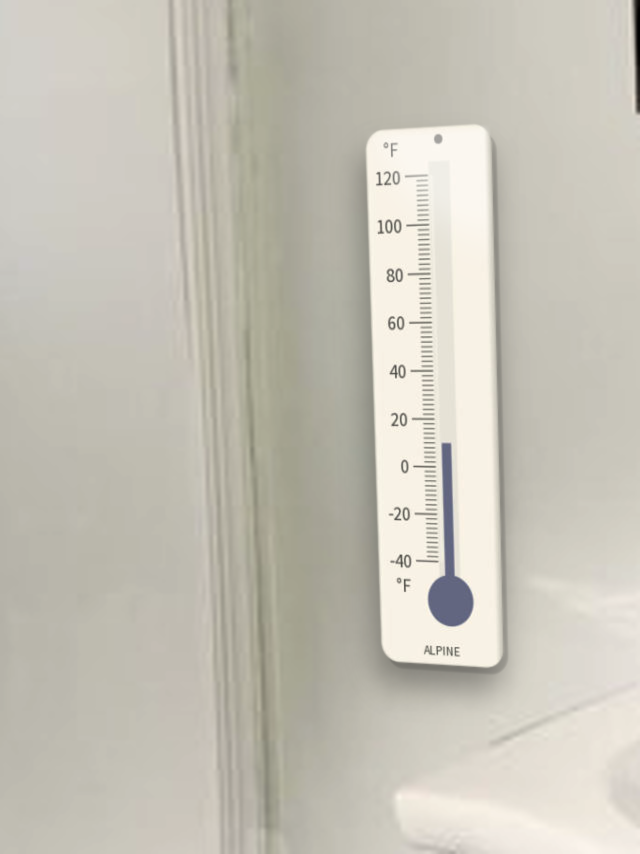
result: 10 °F
